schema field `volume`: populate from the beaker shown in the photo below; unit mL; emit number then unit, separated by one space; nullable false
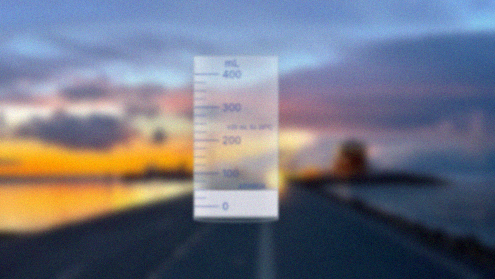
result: 50 mL
